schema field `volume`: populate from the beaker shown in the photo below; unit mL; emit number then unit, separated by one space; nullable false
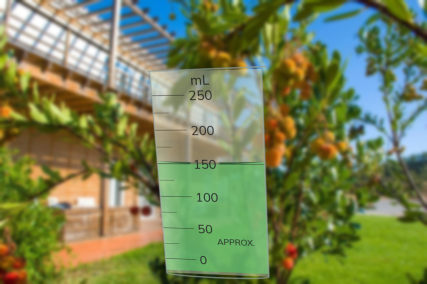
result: 150 mL
